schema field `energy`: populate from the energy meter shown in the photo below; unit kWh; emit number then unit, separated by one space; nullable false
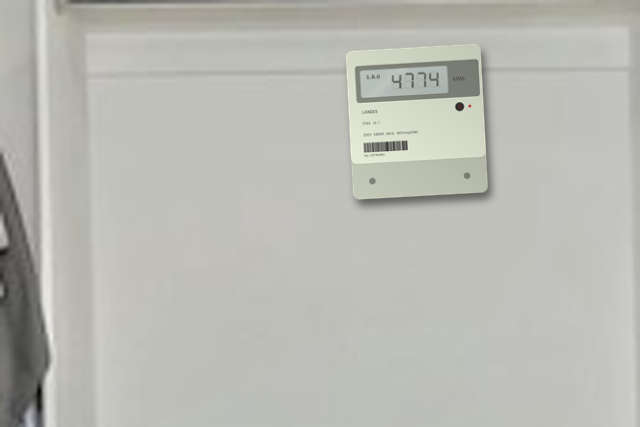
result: 4774 kWh
